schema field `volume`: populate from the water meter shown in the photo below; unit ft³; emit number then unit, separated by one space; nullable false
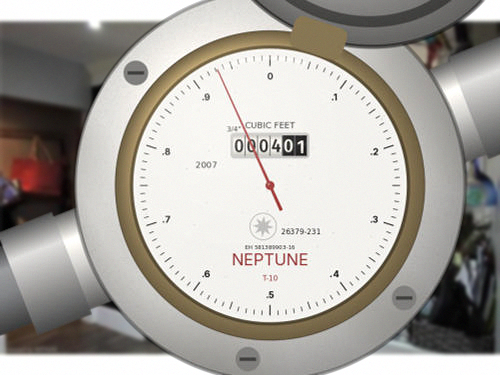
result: 400.93 ft³
